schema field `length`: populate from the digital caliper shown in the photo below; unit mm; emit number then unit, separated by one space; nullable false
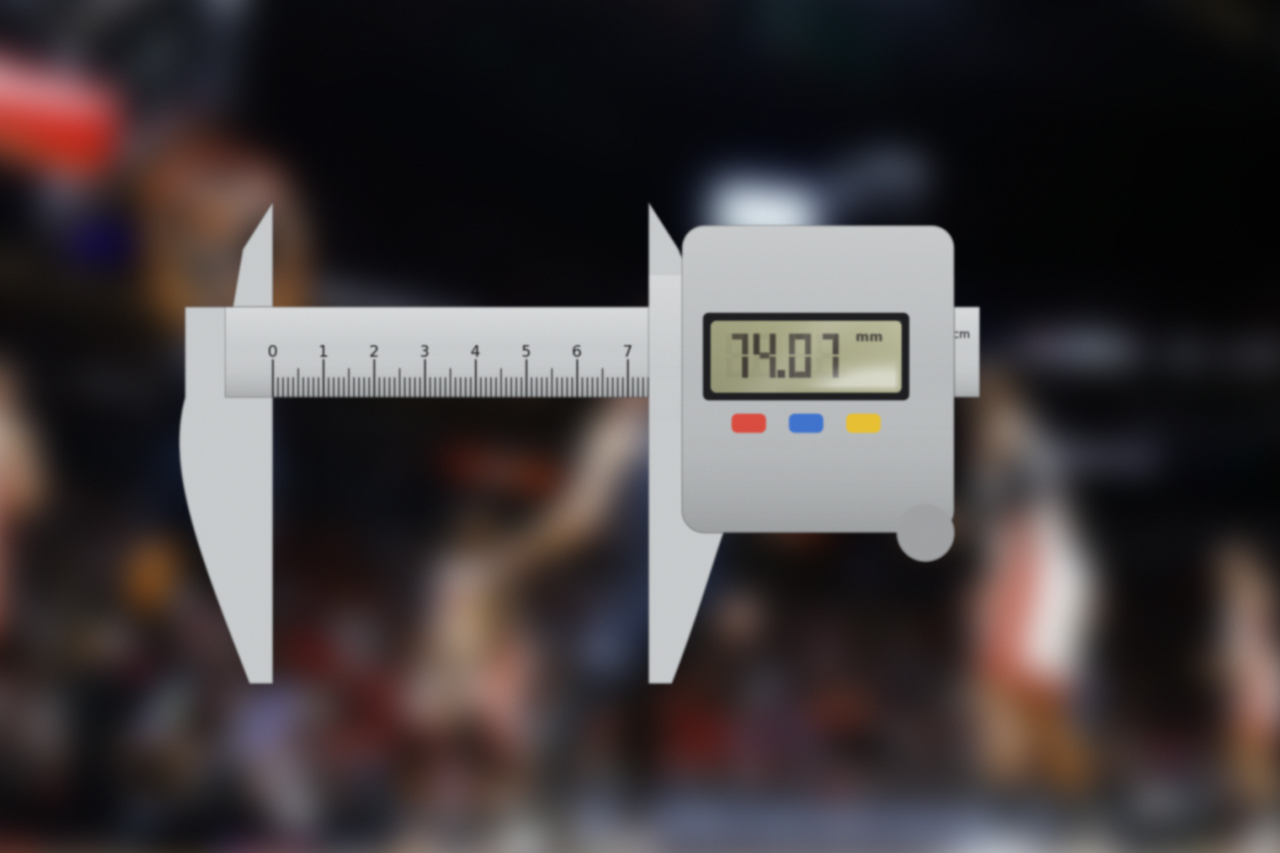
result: 74.07 mm
